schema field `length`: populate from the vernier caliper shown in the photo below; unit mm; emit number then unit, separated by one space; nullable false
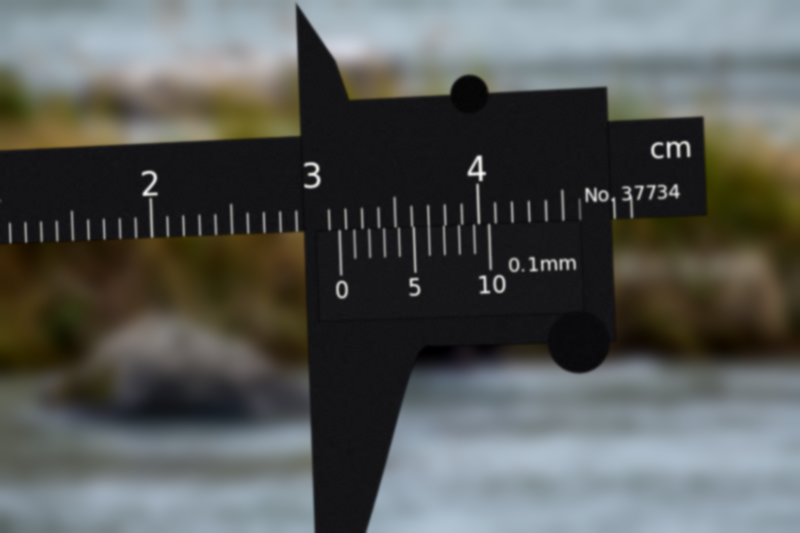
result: 31.6 mm
